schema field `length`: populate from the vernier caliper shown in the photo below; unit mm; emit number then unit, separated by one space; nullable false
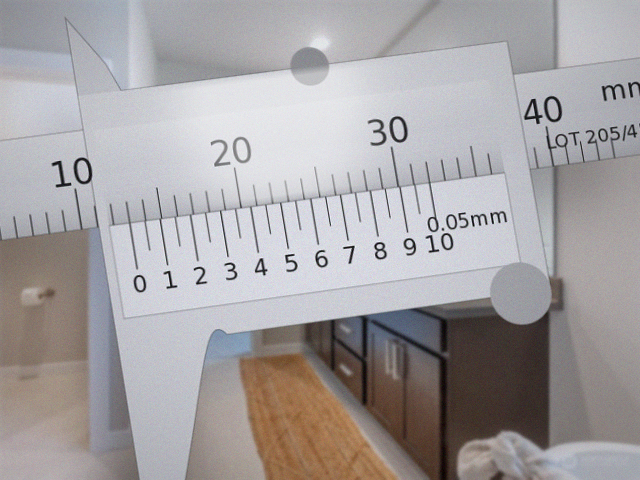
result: 13.0 mm
